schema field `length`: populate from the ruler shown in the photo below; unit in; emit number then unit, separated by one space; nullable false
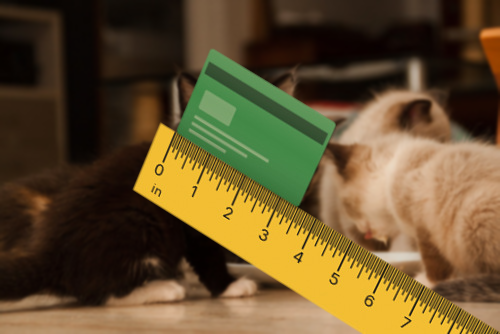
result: 3.5 in
